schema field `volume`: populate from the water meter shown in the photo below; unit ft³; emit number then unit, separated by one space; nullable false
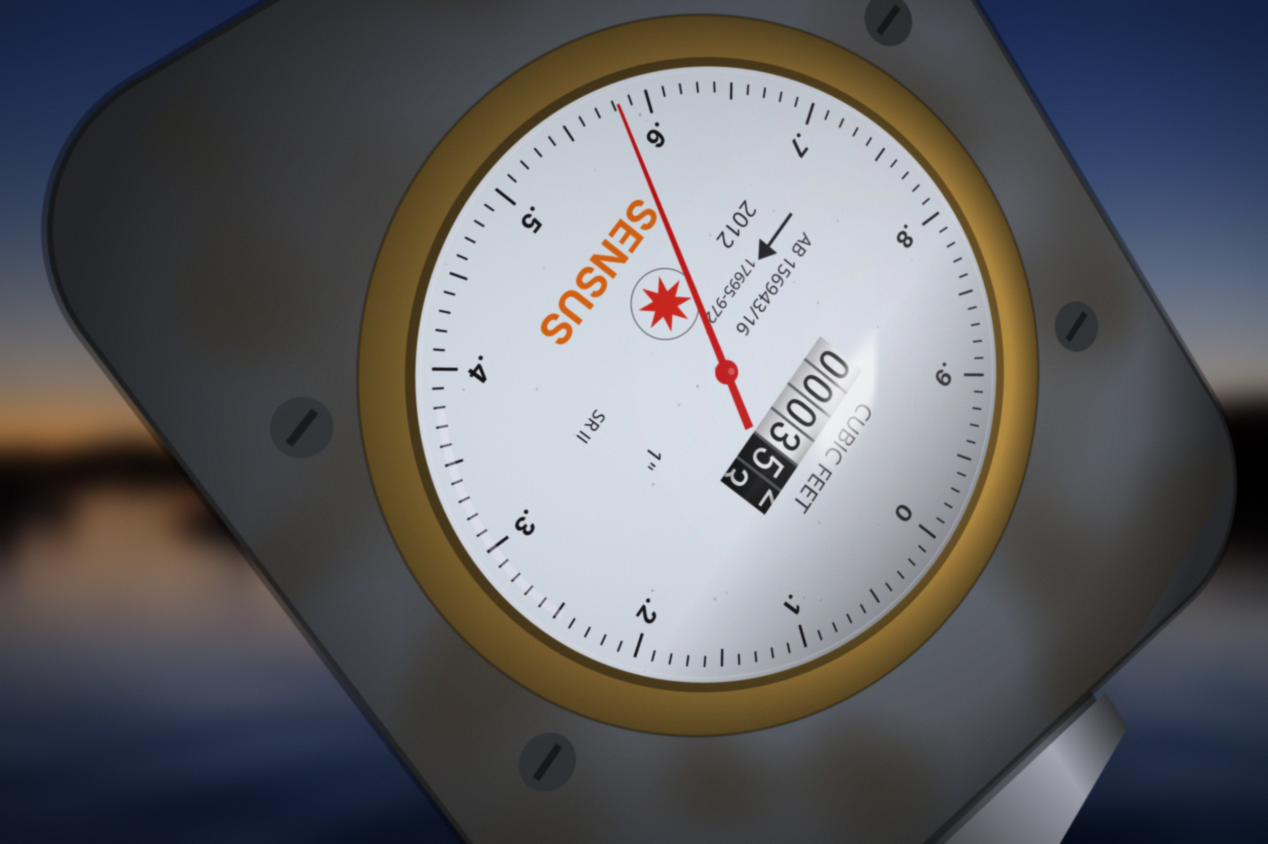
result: 352.58 ft³
